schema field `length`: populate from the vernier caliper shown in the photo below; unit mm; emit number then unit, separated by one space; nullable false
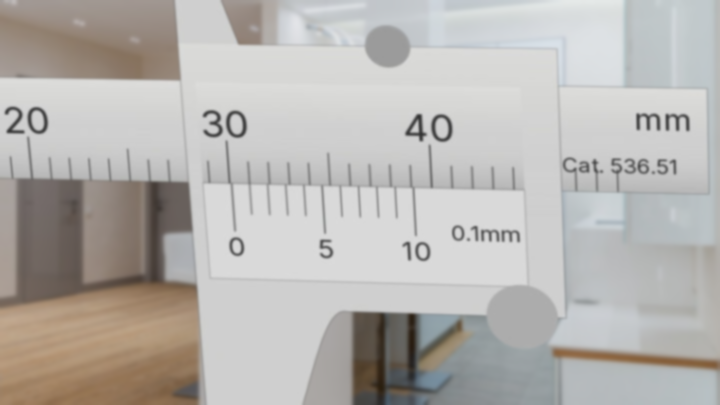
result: 30.1 mm
